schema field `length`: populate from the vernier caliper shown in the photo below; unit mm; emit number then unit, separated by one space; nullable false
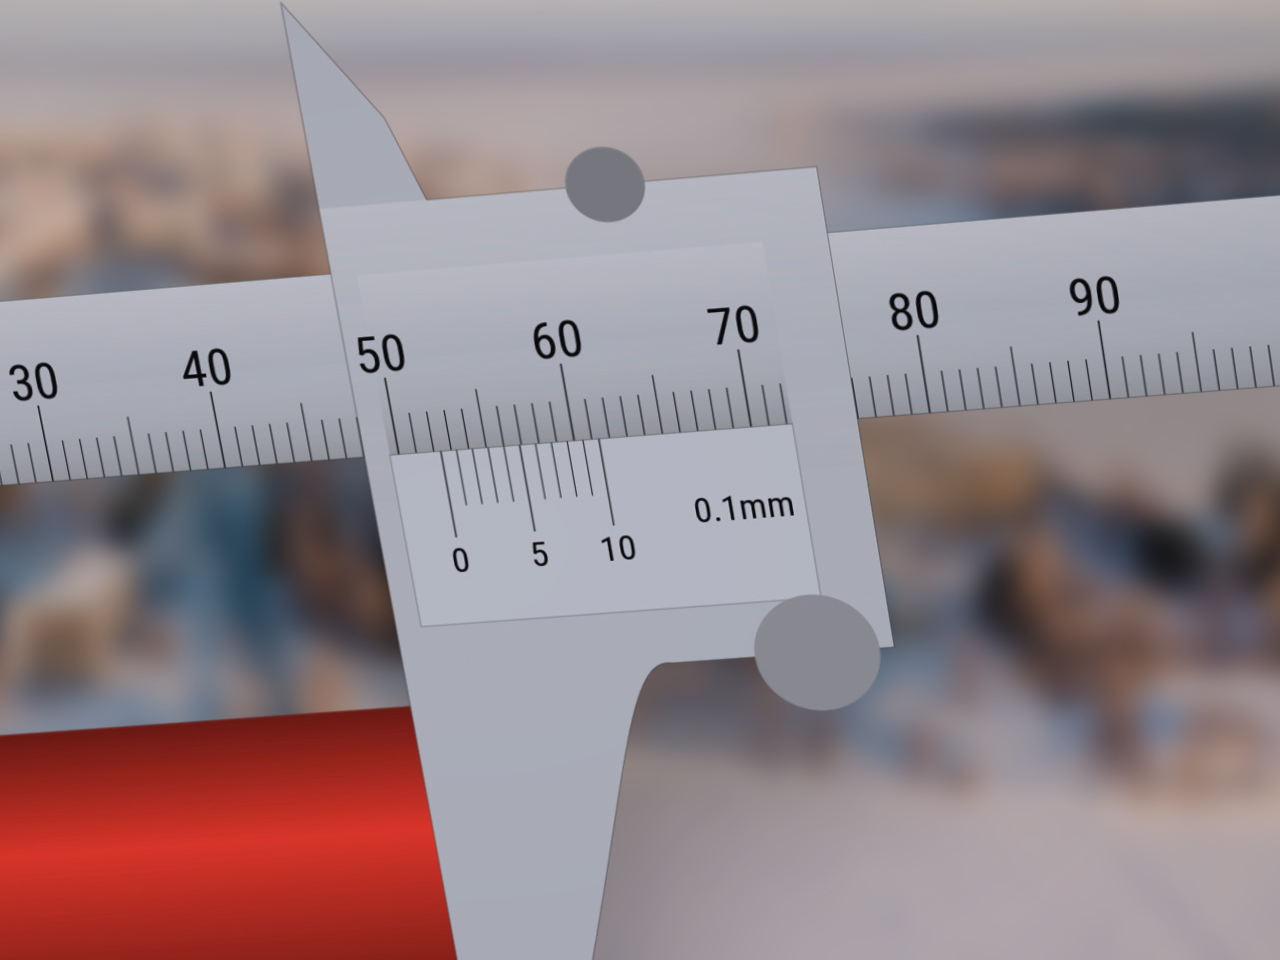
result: 52.4 mm
